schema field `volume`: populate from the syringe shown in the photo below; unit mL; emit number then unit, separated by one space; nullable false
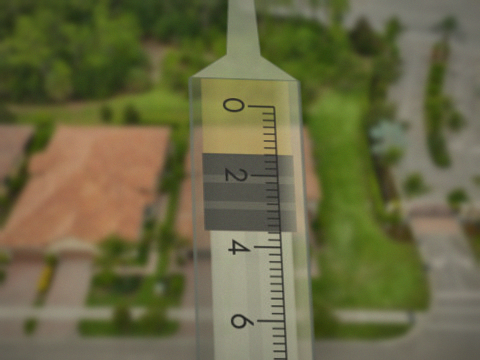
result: 1.4 mL
